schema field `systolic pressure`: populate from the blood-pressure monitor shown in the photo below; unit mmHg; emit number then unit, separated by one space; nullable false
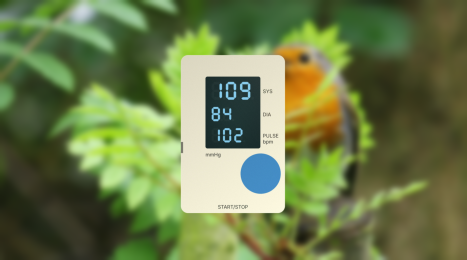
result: 109 mmHg
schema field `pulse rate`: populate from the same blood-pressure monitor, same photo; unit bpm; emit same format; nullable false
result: 102 bpm
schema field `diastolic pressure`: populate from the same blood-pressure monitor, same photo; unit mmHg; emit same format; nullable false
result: 84 mmHg
